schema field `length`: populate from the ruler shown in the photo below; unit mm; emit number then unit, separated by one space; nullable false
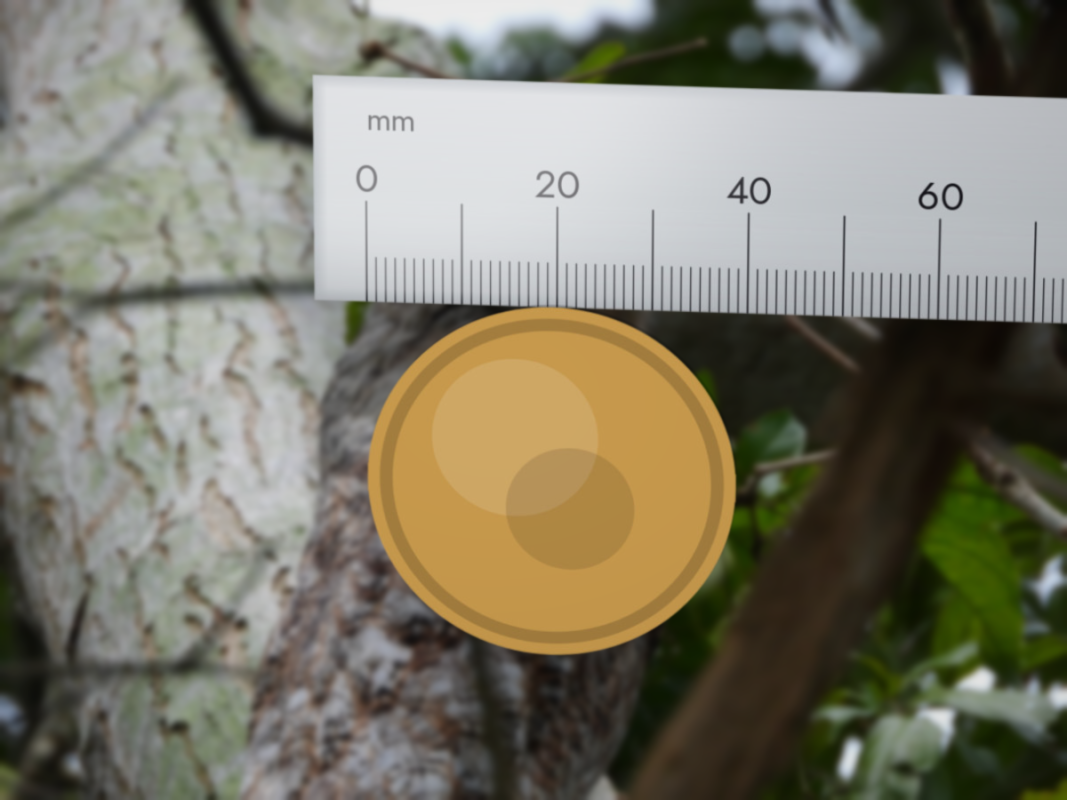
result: 39 mm
